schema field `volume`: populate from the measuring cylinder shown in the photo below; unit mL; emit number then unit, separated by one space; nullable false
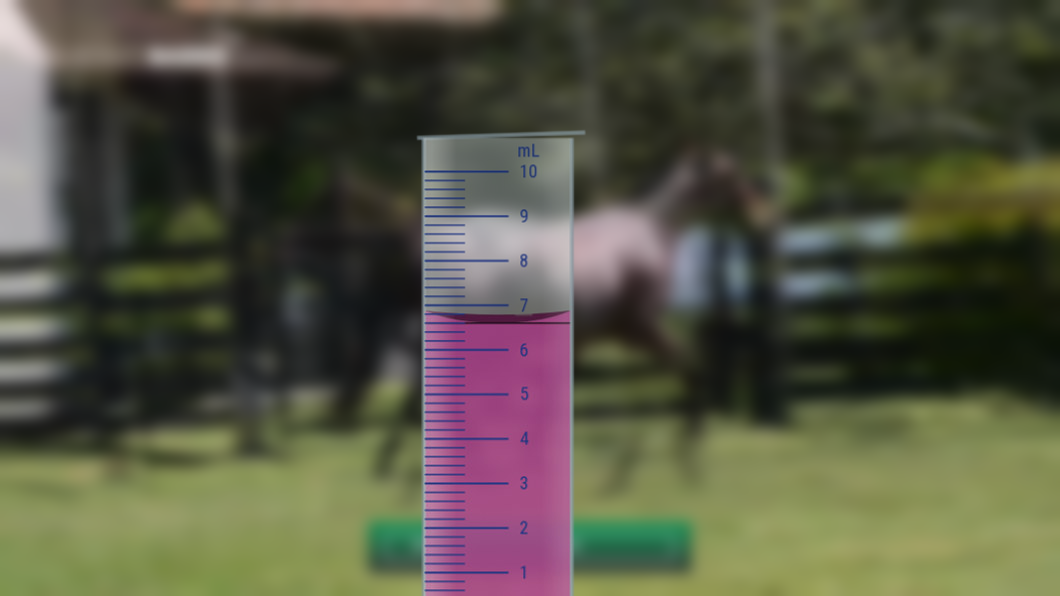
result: 6.6 mL
